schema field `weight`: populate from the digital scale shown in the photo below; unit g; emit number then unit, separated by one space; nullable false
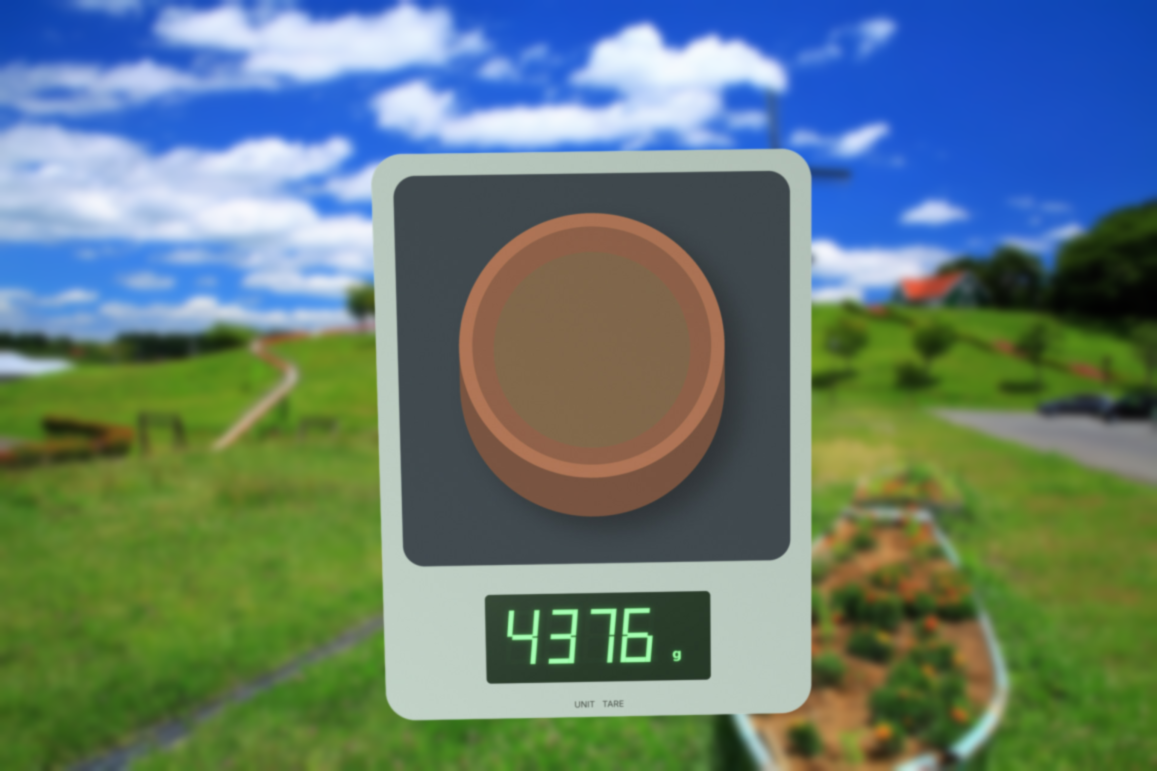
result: 4376 g
